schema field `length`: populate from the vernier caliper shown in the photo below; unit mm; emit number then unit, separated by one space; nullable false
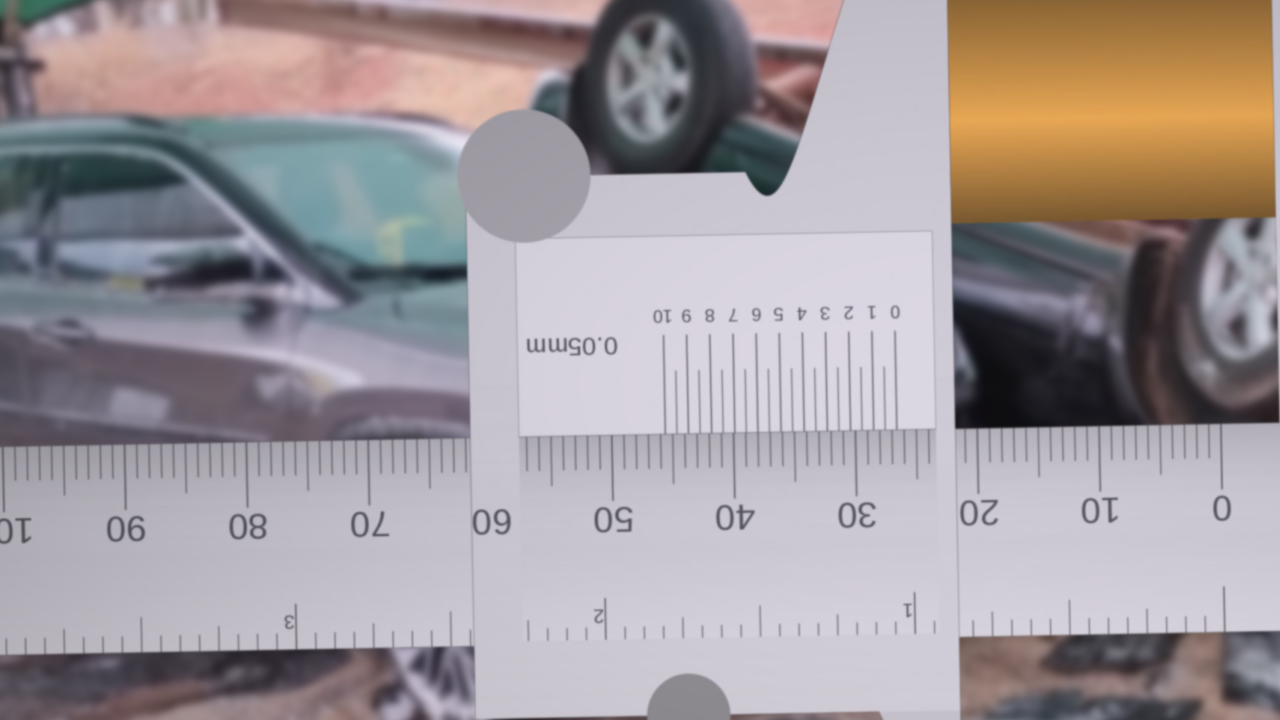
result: 26.6 mm
